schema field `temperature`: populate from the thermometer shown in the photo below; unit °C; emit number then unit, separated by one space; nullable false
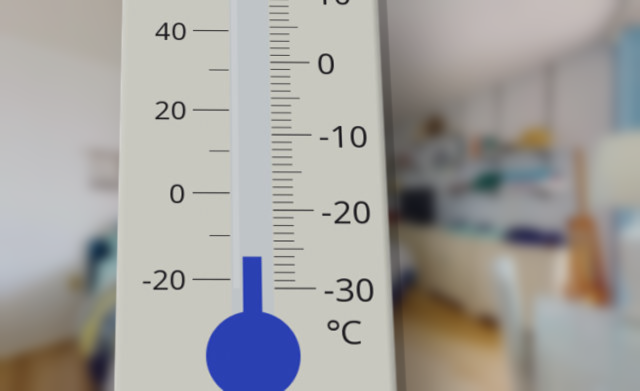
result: -26 °C
